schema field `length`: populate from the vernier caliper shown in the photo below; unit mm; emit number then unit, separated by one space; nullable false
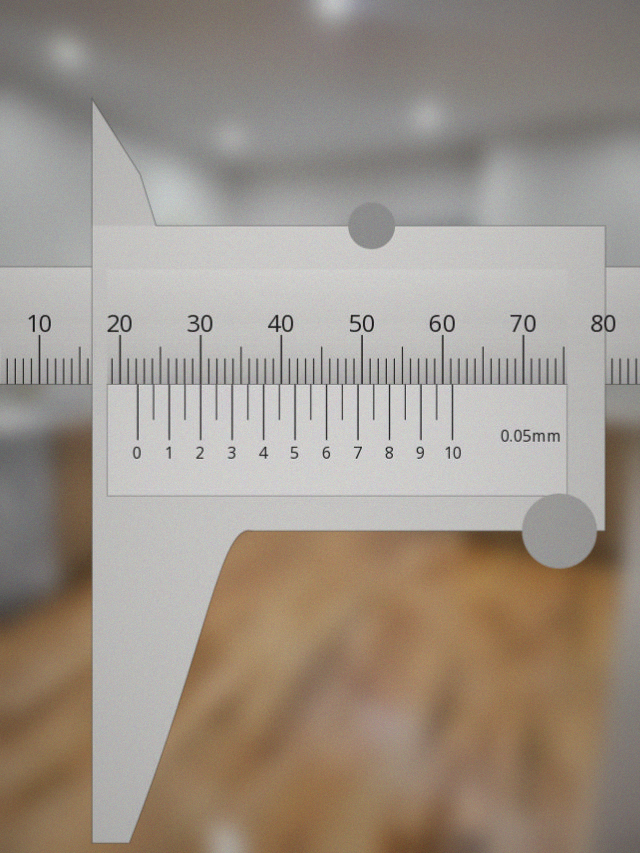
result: 22.2 mm
